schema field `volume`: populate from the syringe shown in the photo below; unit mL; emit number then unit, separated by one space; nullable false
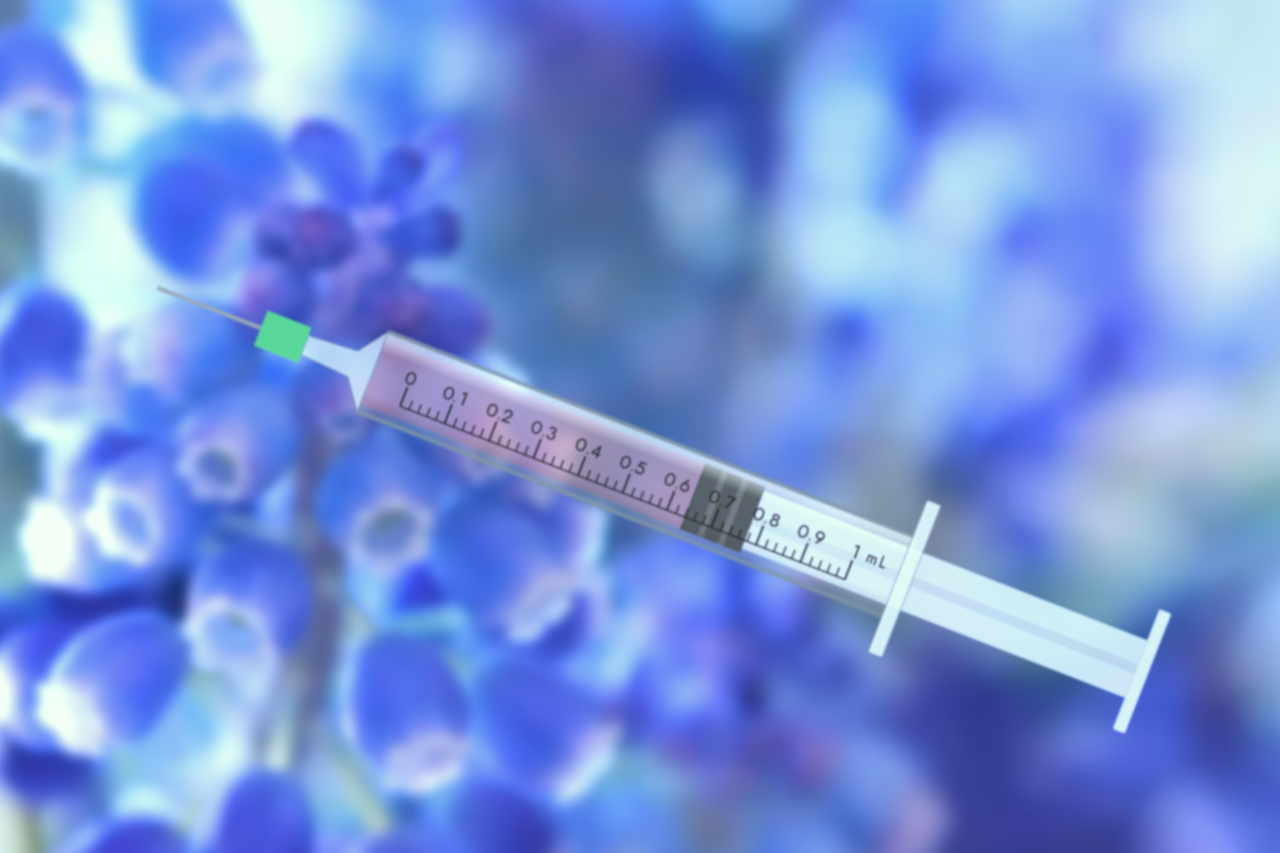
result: 0.64 mL
